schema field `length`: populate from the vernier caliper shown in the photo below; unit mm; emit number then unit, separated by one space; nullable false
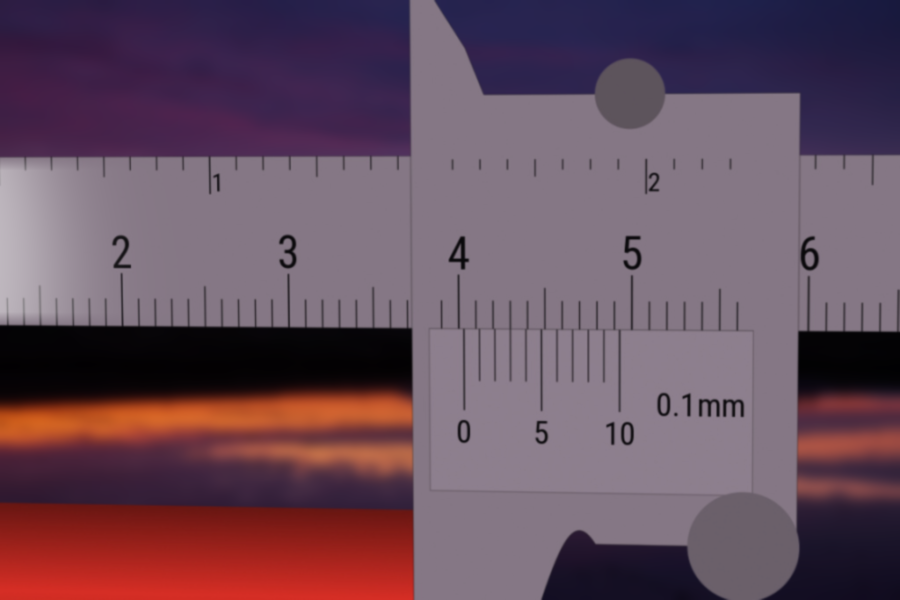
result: 40.3 mm
